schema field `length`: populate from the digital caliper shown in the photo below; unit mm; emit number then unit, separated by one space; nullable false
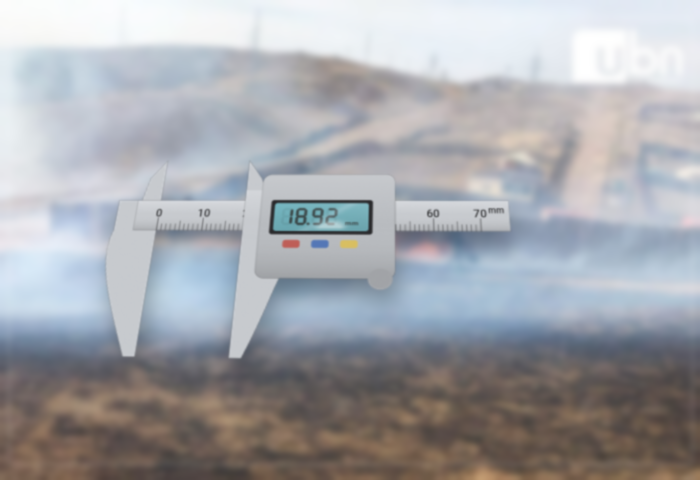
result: 18.92 mm
